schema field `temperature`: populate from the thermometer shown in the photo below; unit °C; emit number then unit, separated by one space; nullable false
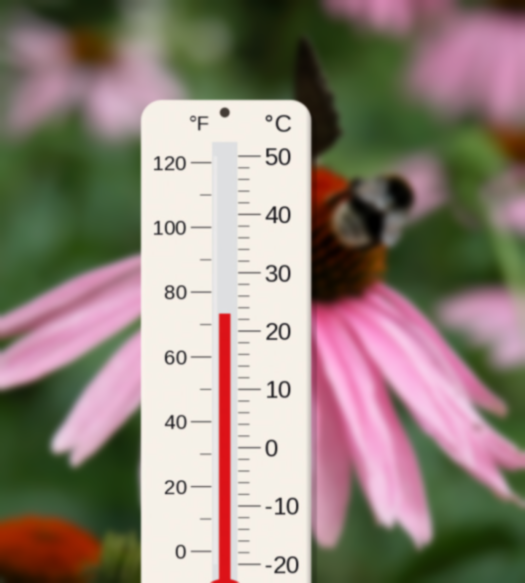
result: 23 °C
